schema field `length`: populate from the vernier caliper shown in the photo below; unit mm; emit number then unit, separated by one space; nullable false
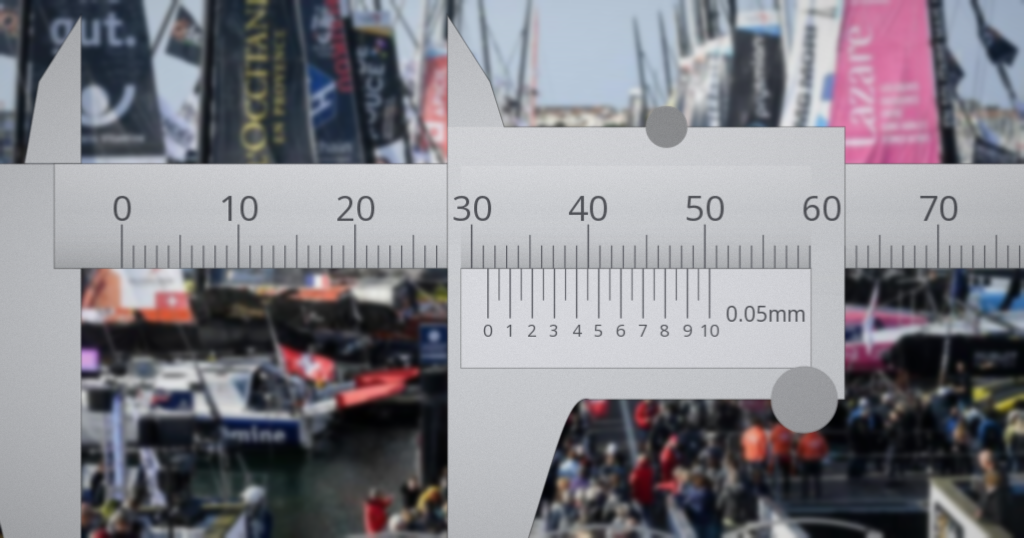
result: 31.4 mm
